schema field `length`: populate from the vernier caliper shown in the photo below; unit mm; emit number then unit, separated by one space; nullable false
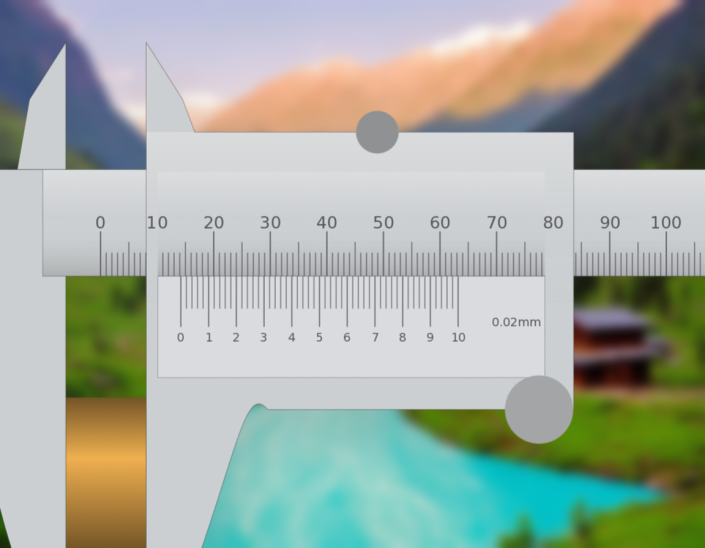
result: 14.2 mm
